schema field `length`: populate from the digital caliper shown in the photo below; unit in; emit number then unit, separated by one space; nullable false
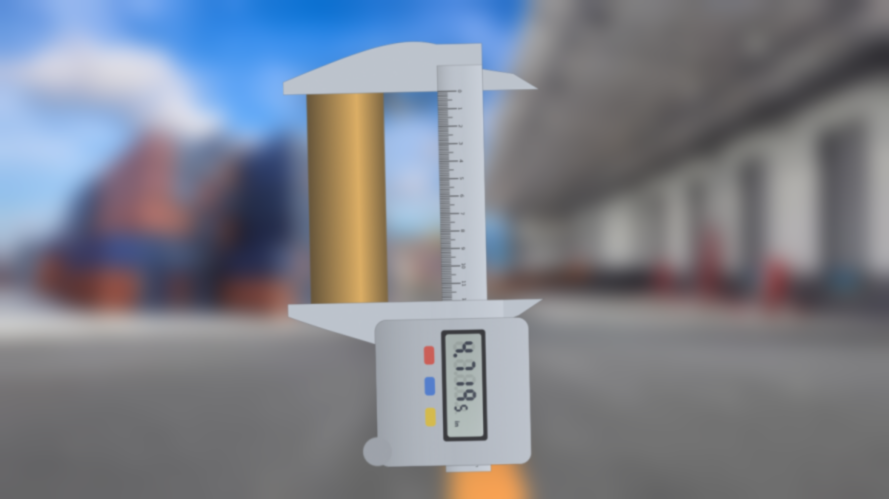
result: 4.7195 in
